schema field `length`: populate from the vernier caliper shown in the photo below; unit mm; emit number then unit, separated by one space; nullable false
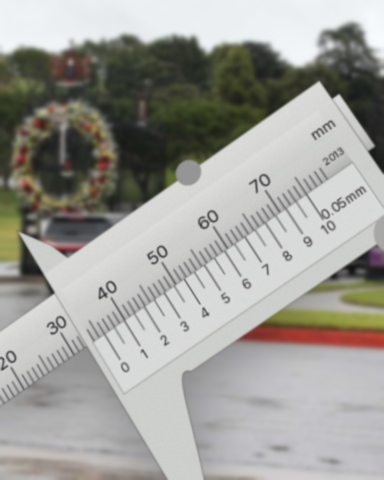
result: 36.0 mm
